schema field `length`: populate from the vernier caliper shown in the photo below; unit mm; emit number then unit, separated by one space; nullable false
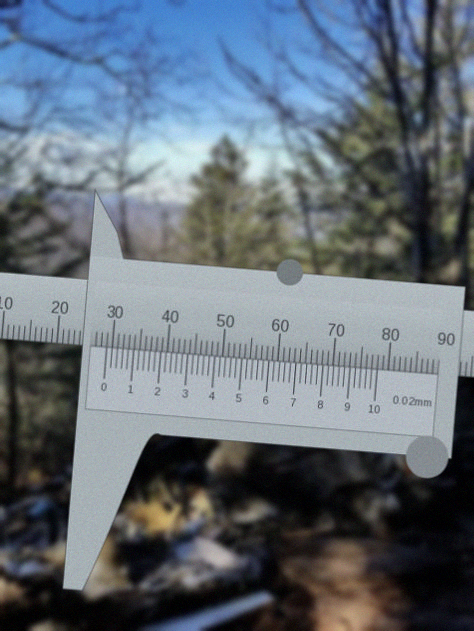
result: 29.0 mm
